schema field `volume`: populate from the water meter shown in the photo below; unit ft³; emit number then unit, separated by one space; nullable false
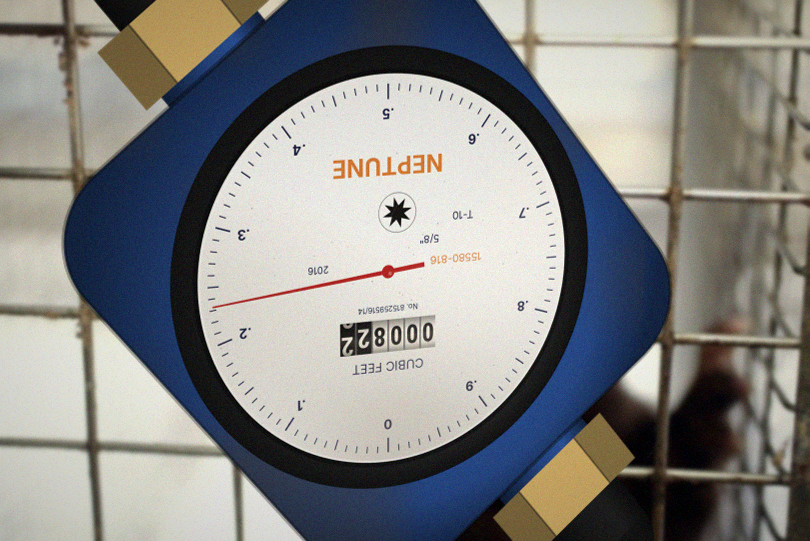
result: 822.23 ft³
